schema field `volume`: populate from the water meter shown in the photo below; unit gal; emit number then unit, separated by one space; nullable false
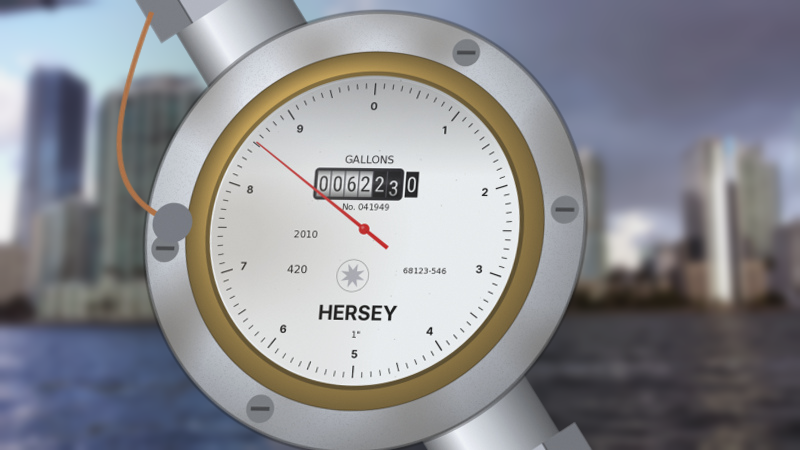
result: 62228.5 gal
